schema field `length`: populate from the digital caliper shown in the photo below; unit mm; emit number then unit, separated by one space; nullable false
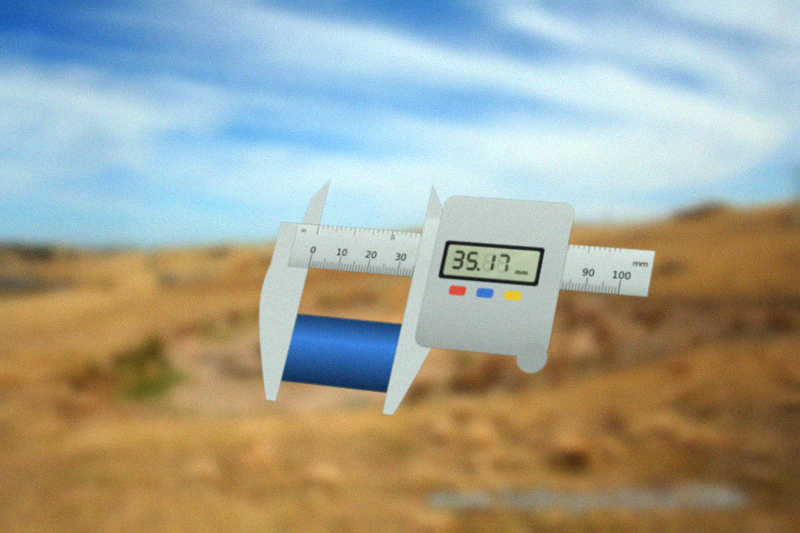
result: 35.17 mm
